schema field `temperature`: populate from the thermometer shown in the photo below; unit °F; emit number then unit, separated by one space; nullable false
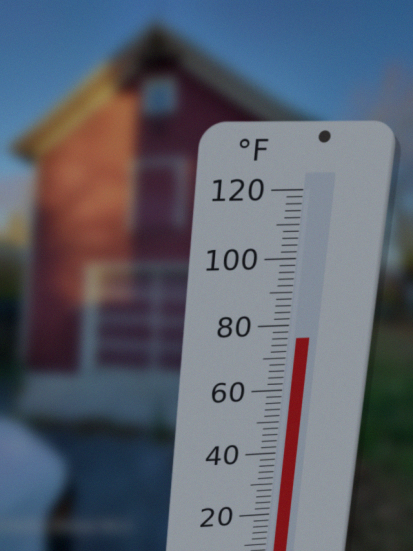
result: 76 °F
